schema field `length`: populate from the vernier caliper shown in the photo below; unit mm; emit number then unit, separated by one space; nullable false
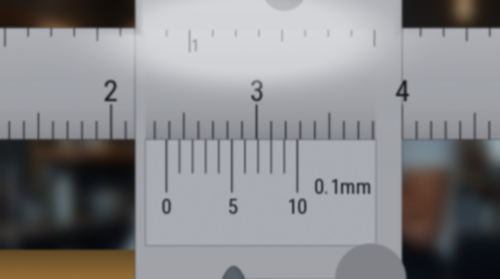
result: 23.8 mm
